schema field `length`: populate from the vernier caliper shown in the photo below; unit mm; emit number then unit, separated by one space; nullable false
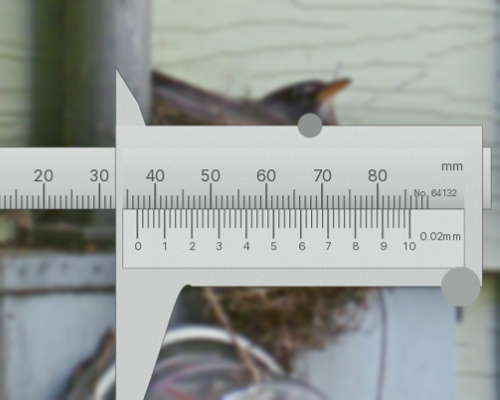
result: 36.8 mm
